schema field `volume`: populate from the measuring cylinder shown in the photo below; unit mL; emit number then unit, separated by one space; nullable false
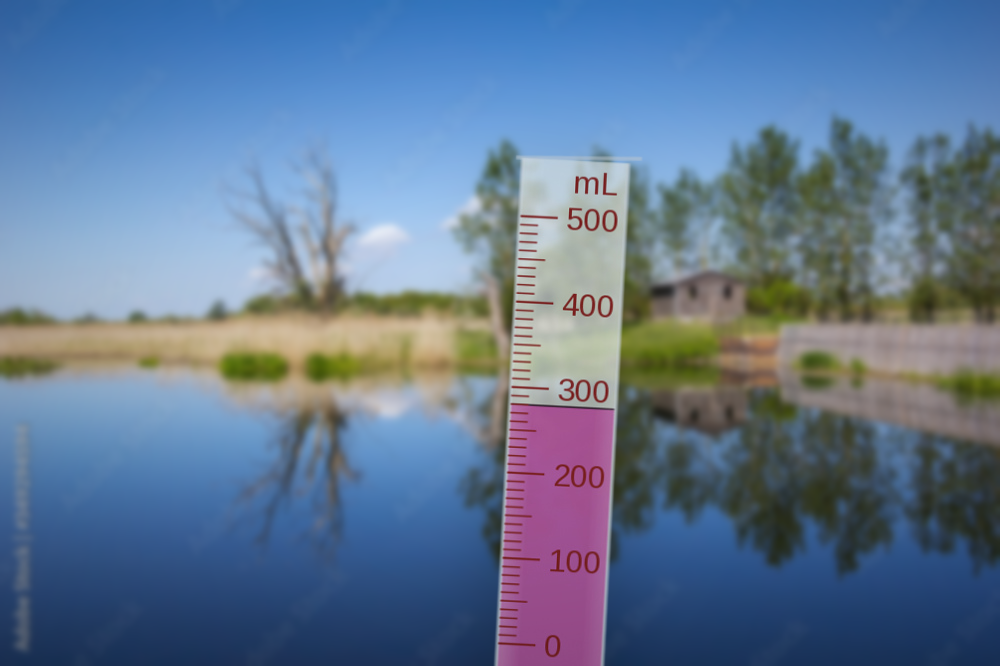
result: 280 mL
